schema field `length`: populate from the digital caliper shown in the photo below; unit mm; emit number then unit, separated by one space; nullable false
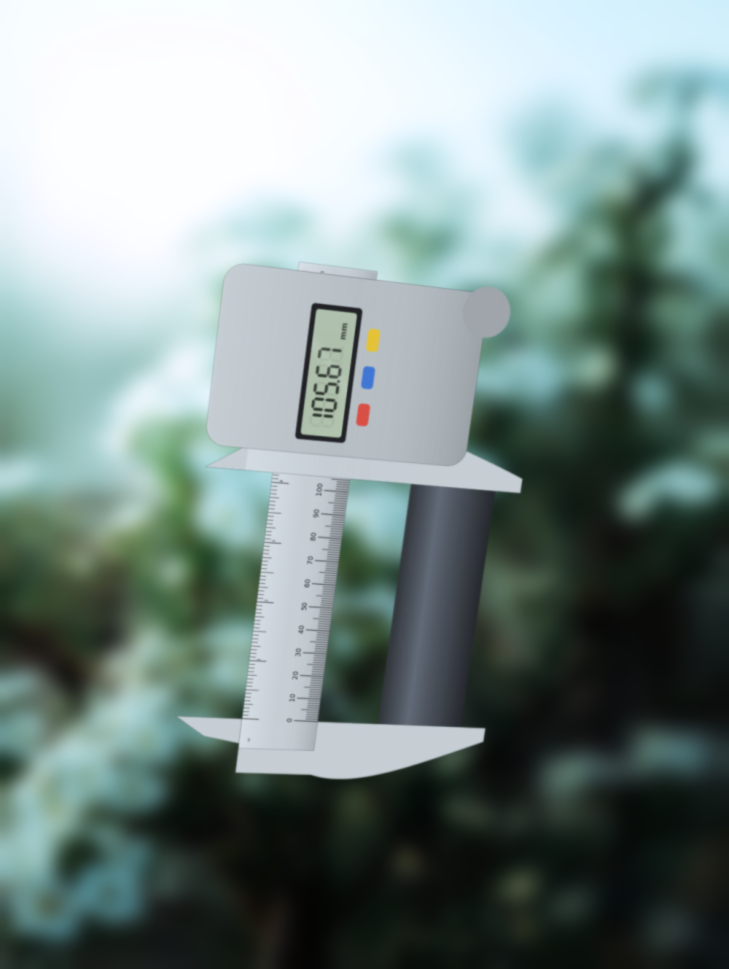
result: 105.67 mm
